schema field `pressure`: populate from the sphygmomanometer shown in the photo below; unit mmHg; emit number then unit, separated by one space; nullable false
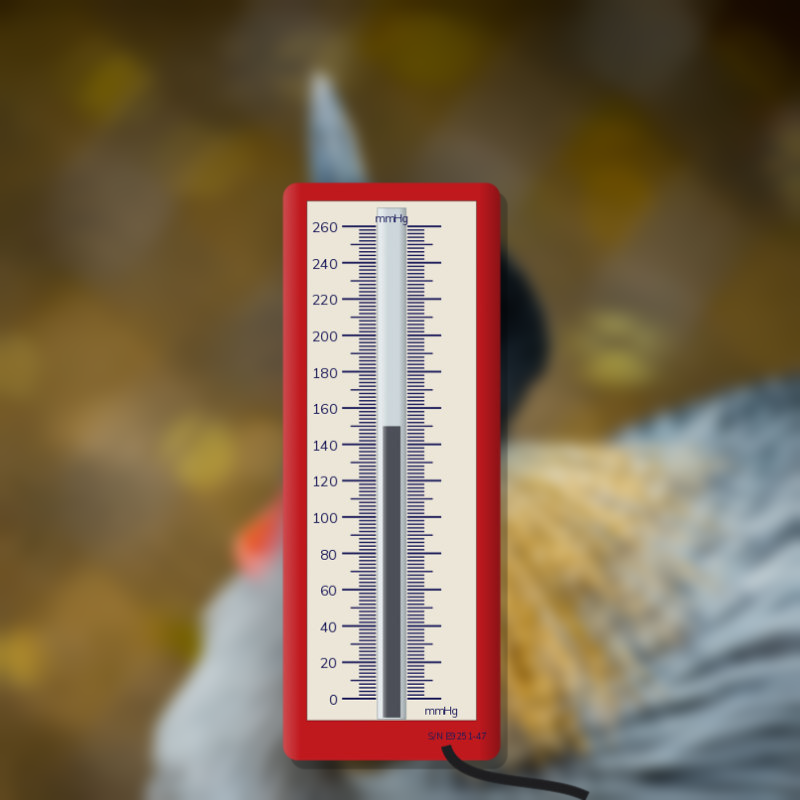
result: 150 mmHg
